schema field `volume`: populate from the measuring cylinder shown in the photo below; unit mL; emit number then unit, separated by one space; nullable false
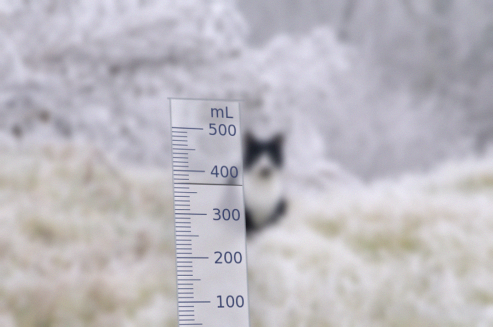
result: 370 mL
